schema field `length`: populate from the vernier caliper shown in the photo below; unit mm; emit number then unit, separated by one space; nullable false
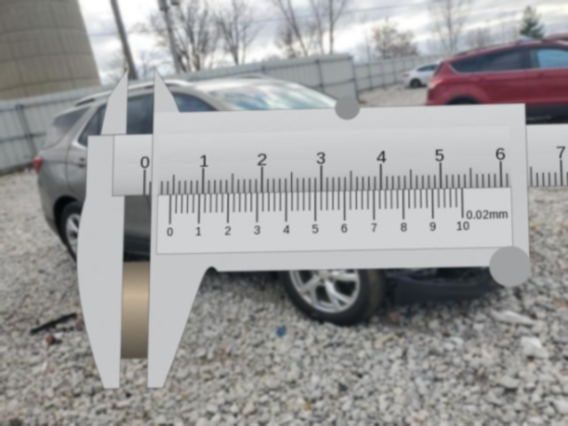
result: 4.5 mm
